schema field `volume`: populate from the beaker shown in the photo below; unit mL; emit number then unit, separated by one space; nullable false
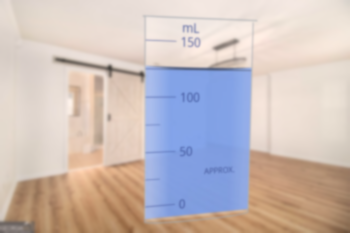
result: 125 mL
